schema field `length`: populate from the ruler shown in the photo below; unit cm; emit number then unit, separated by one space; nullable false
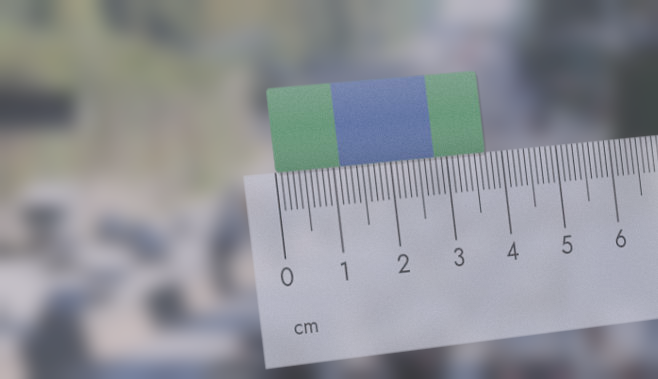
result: 3.7 cm
